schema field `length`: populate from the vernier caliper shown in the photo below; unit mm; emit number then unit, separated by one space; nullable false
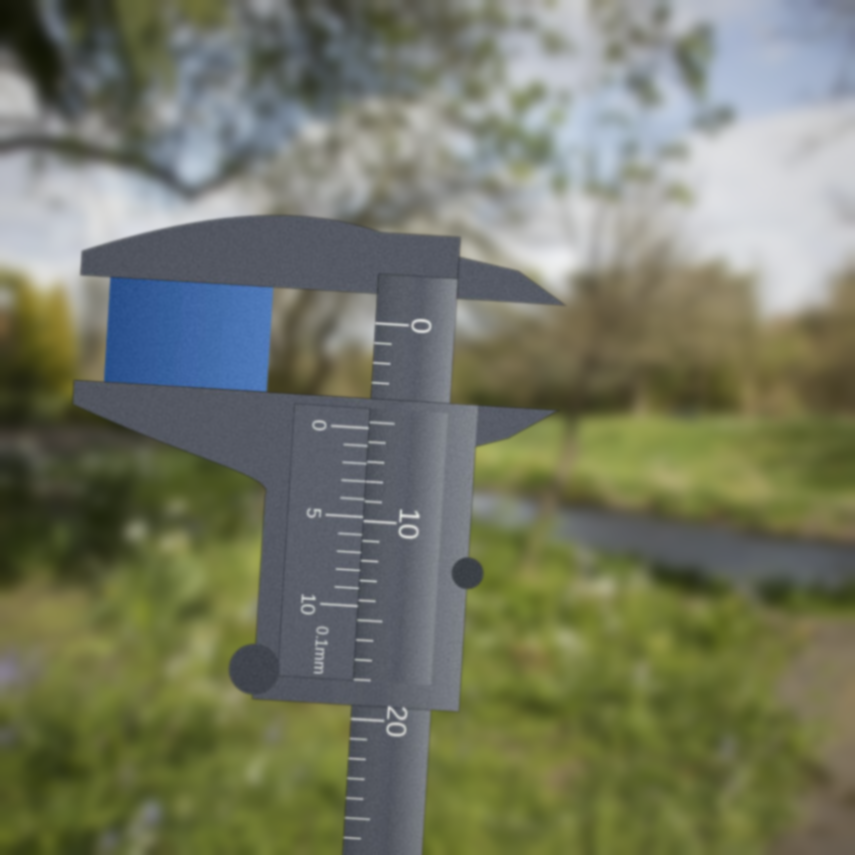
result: 5.3 mm
